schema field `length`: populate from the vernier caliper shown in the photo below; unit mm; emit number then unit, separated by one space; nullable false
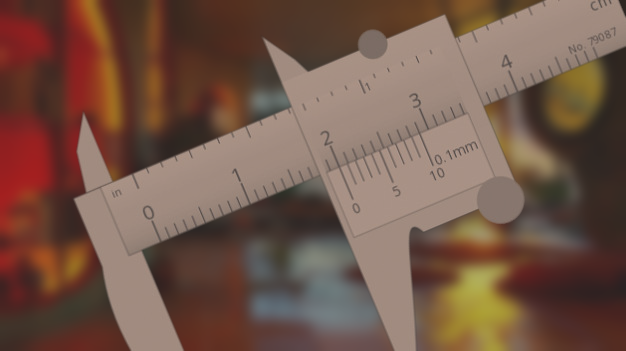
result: 20.0 mm
